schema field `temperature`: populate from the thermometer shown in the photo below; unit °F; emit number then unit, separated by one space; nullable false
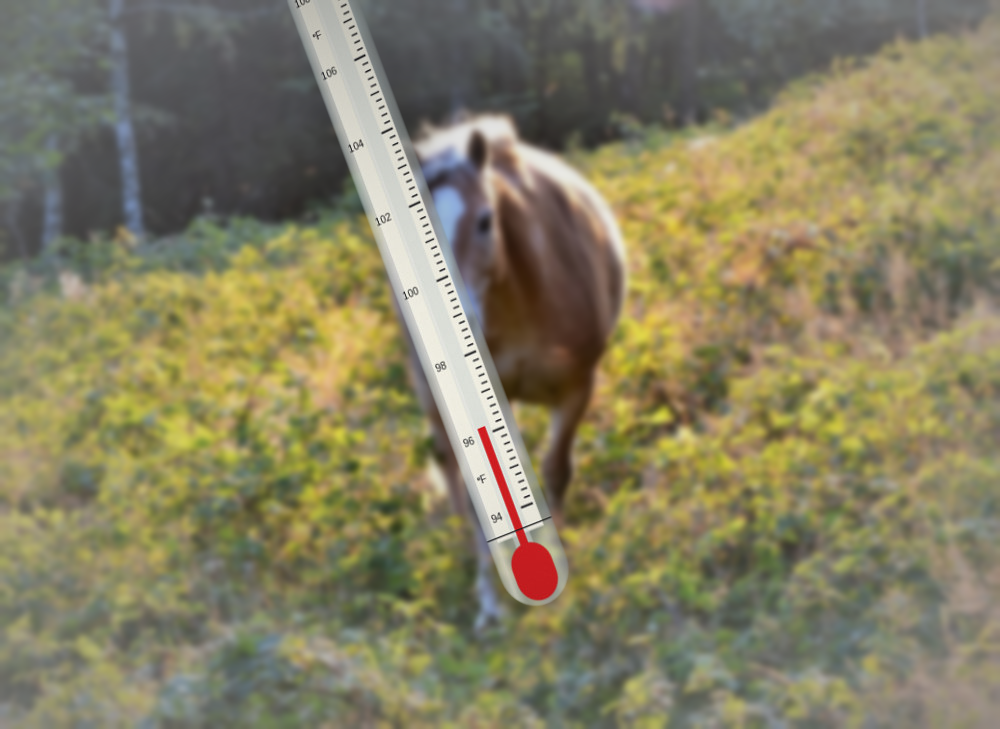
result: 96.2 °F
